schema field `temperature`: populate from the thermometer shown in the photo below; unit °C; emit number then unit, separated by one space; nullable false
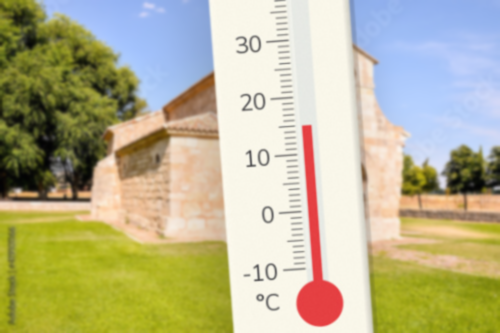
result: 15 °C
